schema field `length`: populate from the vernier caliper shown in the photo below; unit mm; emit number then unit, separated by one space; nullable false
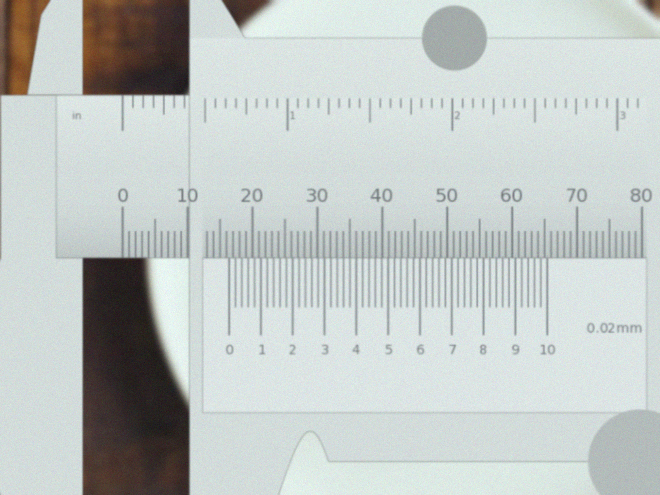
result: 16.4 mm
